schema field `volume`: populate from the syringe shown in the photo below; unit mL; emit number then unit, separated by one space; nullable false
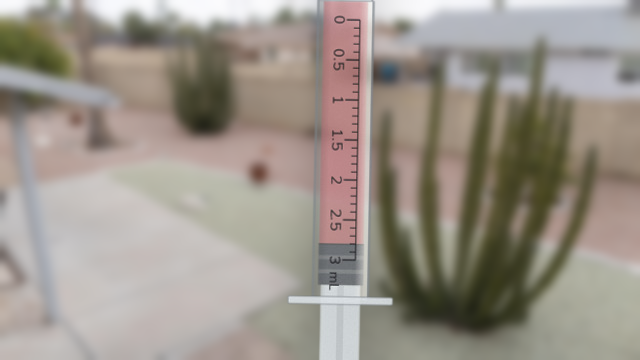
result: 2.8 mL
